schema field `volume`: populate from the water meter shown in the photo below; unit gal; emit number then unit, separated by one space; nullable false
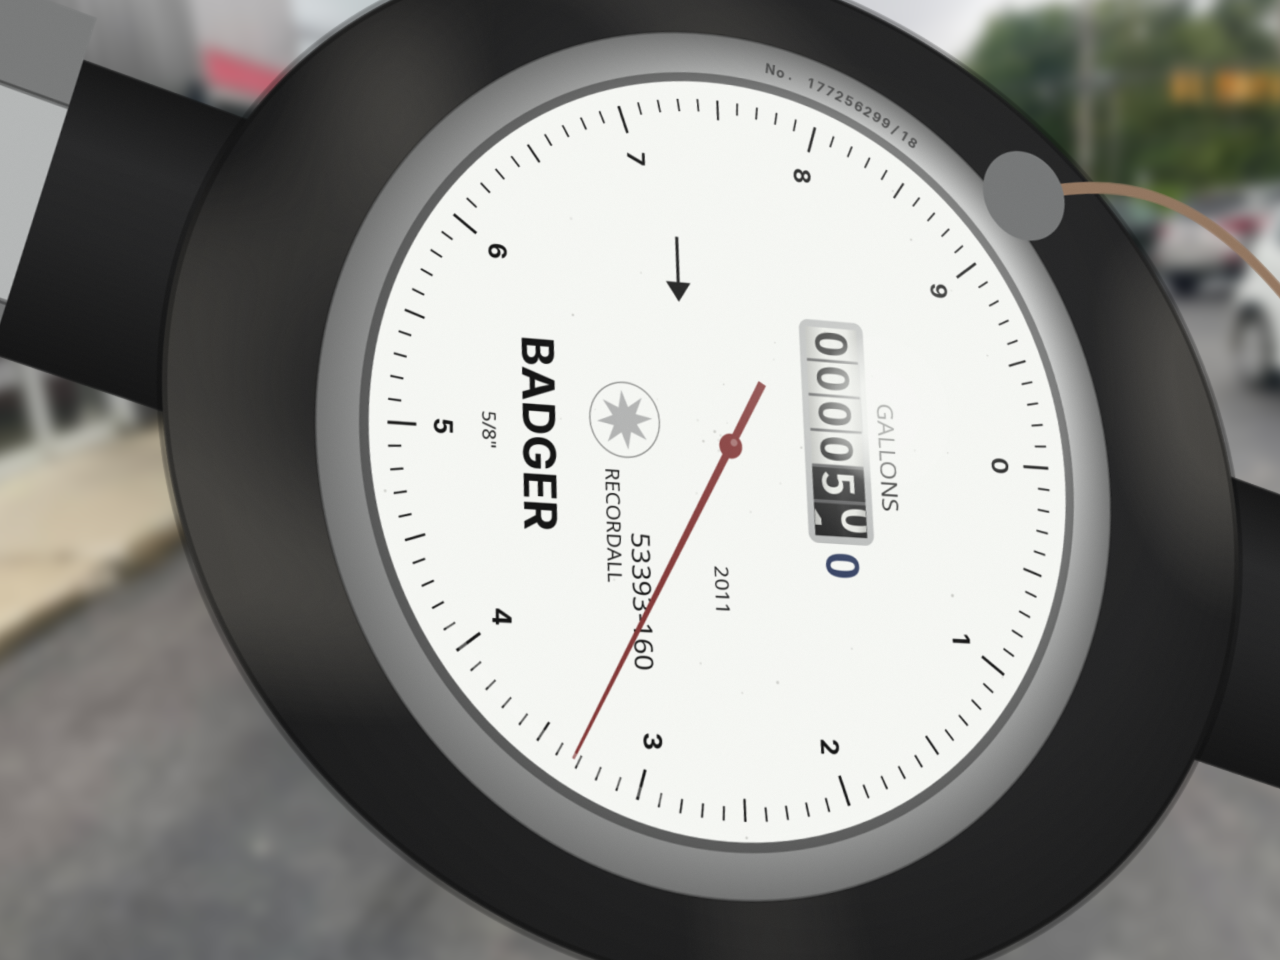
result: 503.3 gal
